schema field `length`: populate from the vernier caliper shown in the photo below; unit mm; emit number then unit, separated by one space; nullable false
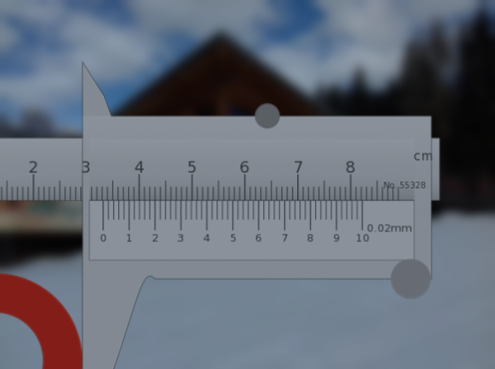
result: 33.2 mm
